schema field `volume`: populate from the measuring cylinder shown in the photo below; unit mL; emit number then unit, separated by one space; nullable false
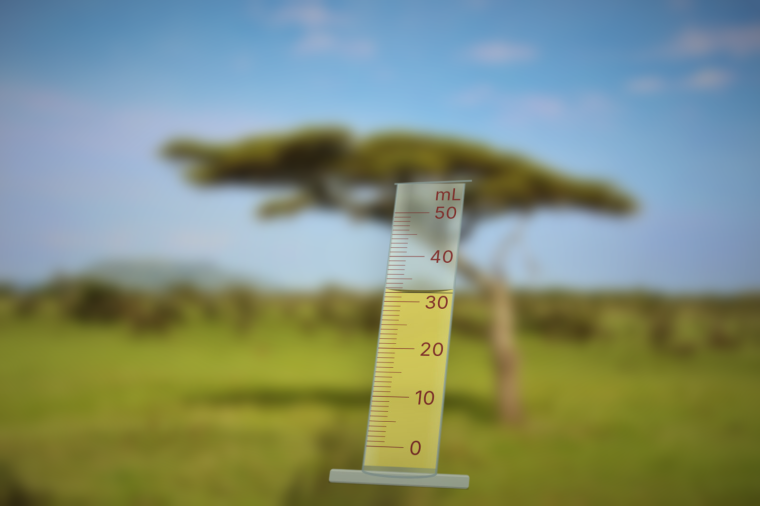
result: 32 mL
